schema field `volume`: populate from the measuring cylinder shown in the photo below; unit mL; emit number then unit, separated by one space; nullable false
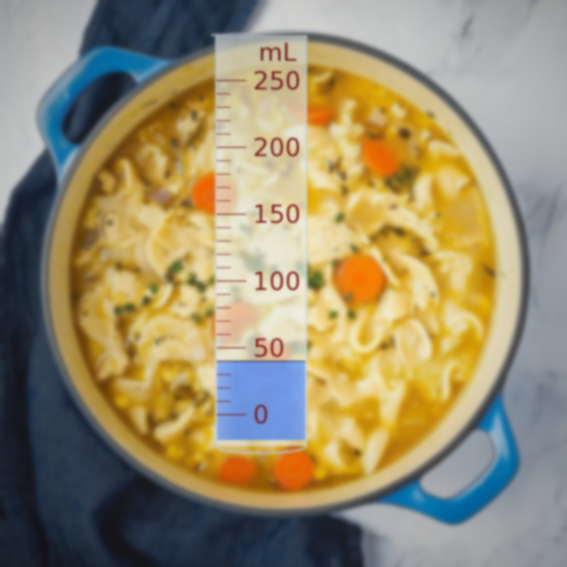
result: 40 mL
